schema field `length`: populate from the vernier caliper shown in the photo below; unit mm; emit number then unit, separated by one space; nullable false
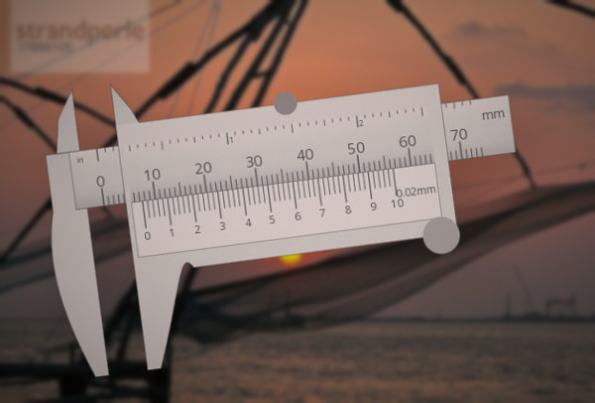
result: 7.5 mm
